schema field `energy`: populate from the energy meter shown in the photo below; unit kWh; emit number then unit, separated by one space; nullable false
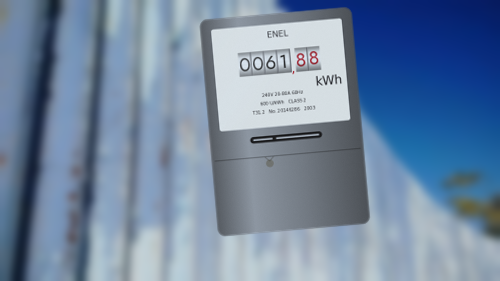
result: 61.88 kWh
